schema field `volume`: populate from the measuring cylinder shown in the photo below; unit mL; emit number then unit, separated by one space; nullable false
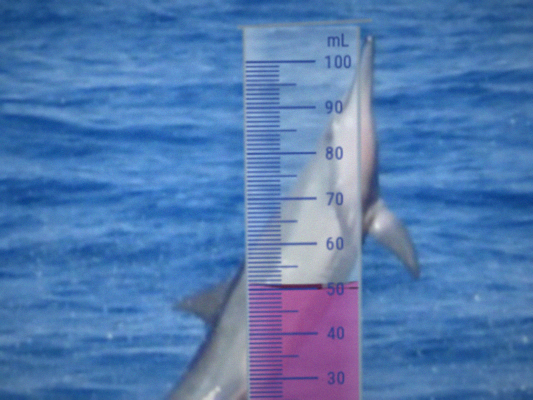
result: 50 mL
